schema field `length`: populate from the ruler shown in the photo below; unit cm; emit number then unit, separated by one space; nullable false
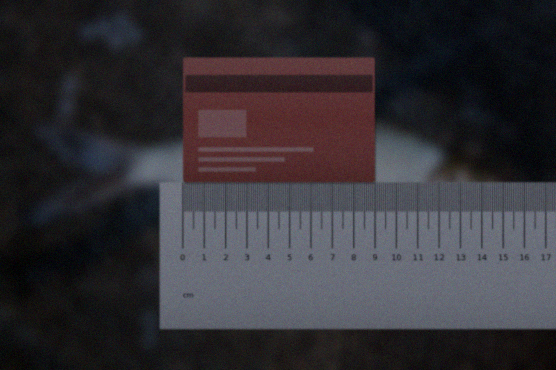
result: 9 cm
